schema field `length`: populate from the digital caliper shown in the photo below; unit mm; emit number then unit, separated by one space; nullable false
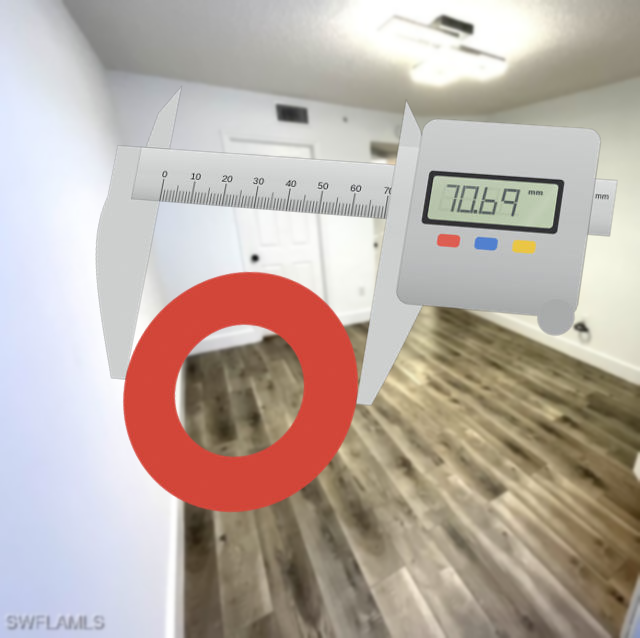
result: 70.69 mm
